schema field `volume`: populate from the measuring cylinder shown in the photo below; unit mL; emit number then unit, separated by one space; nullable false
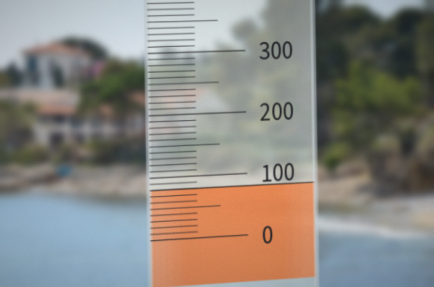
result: 80 mL
